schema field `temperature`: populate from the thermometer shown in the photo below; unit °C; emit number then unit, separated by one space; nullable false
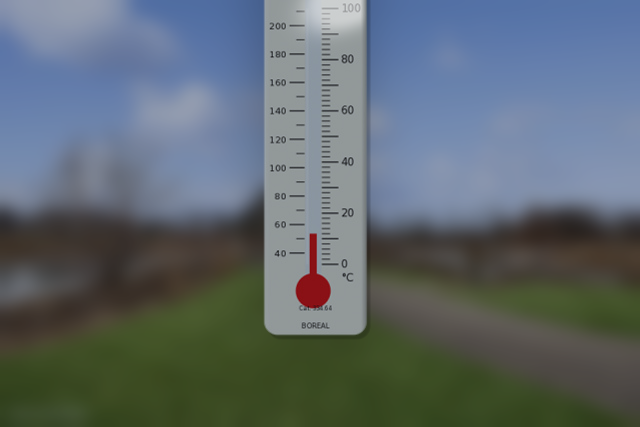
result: 12 °C
